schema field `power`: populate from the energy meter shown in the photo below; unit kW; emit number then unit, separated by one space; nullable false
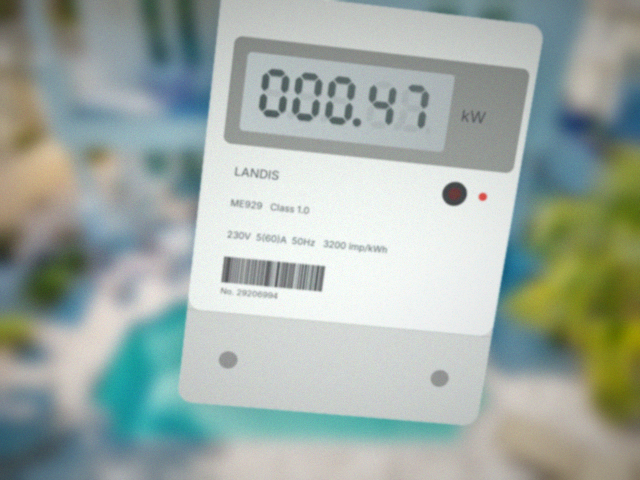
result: 0.47 kW
